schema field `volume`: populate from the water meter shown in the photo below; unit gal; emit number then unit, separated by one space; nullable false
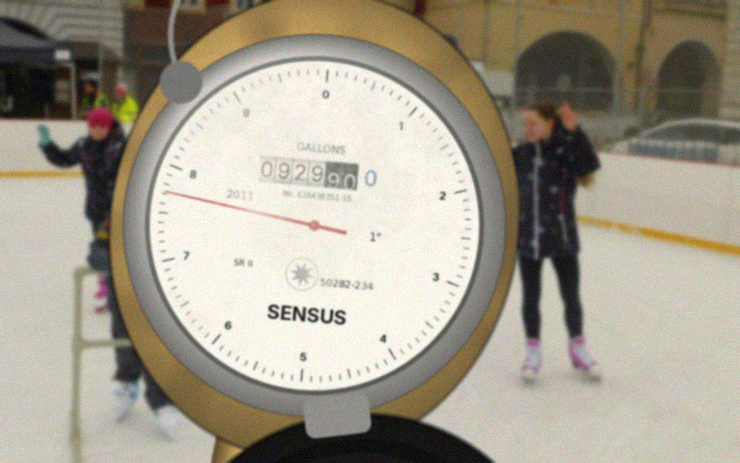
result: 929897.7 gal
